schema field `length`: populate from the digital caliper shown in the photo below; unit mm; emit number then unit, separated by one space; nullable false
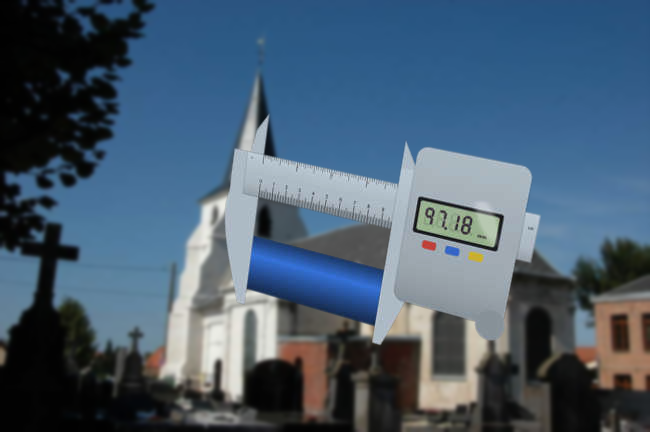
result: 97.18 mm
